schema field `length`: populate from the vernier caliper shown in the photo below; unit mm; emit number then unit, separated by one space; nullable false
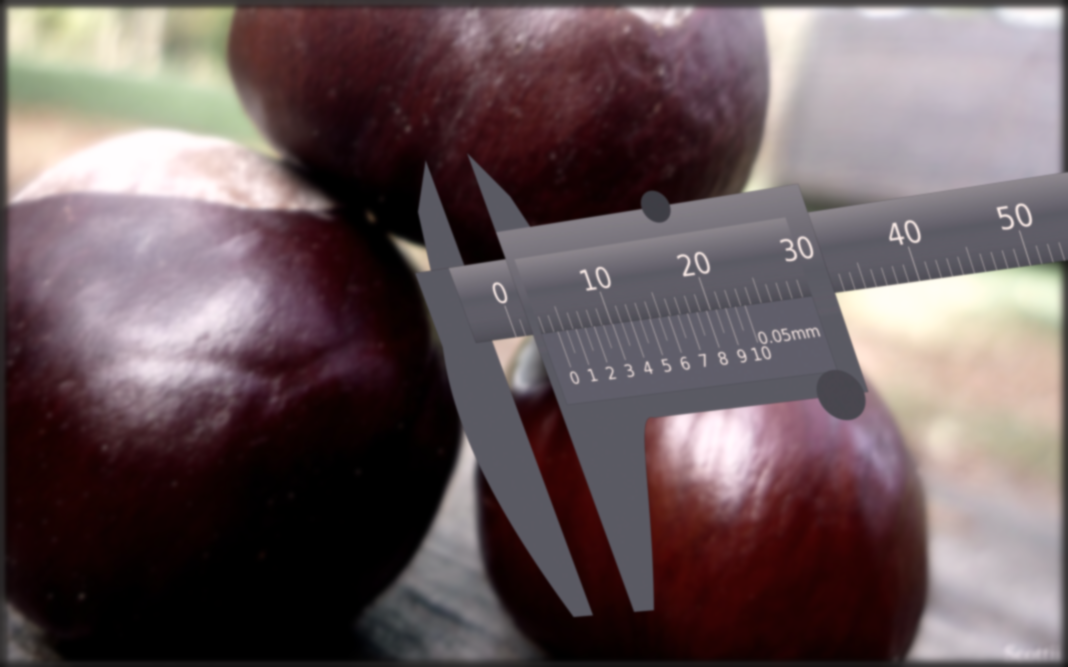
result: 4.4 mm
